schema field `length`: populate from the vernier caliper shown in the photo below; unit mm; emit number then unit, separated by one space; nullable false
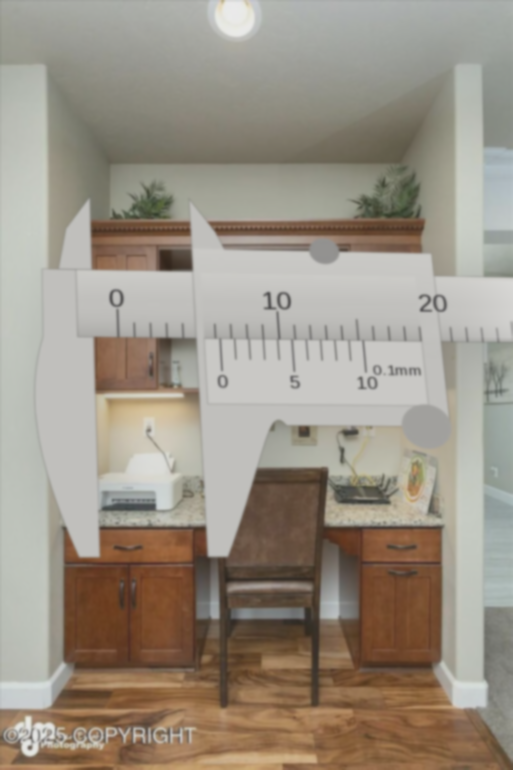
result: 6.3 mm
